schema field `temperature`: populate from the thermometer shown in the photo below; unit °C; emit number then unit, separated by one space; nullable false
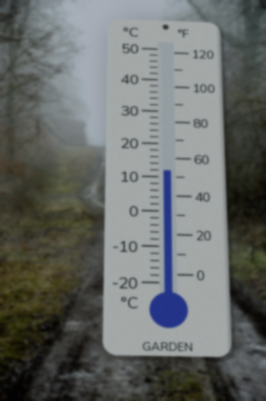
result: 12 °C
